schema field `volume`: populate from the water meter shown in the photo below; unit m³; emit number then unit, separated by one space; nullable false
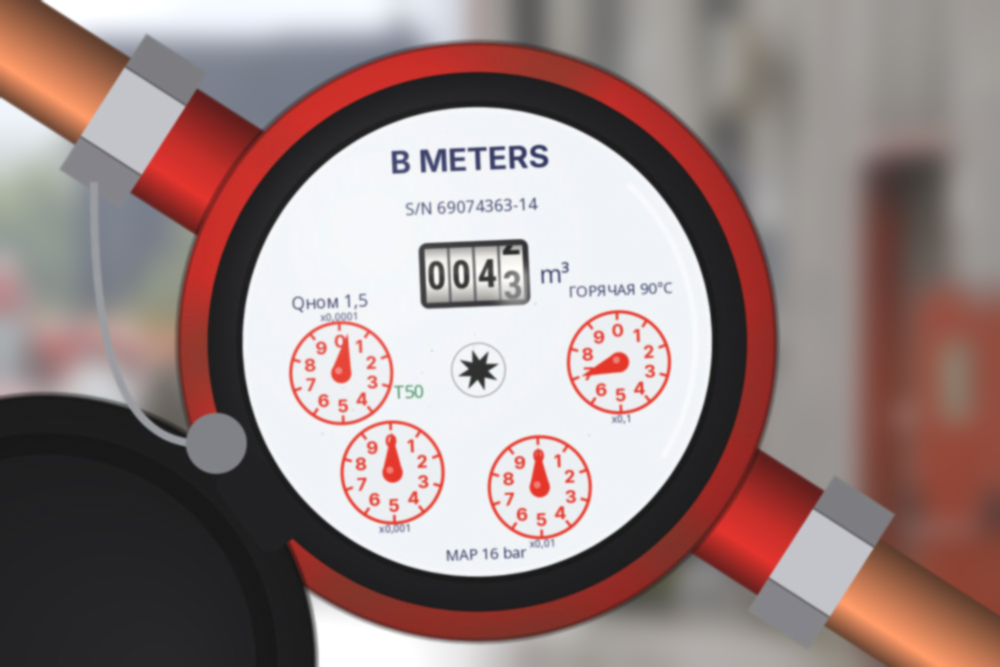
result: 42.7000 m³
